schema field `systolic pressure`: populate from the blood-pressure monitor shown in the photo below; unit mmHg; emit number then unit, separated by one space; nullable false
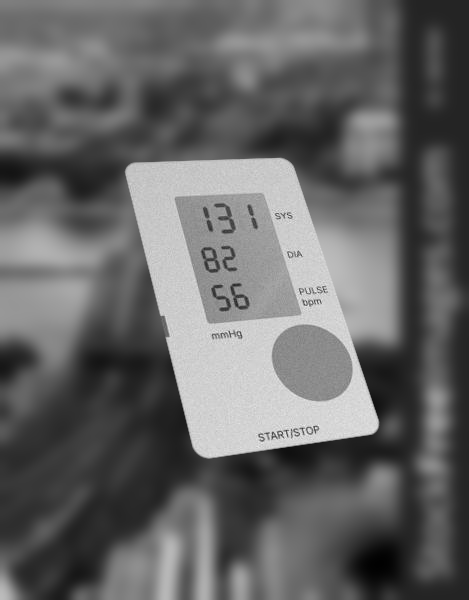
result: 131 mmHg
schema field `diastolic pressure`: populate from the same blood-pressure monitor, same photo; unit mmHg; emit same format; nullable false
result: 82 mmHg
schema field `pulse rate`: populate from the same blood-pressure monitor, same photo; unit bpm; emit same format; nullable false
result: 56 bpm
